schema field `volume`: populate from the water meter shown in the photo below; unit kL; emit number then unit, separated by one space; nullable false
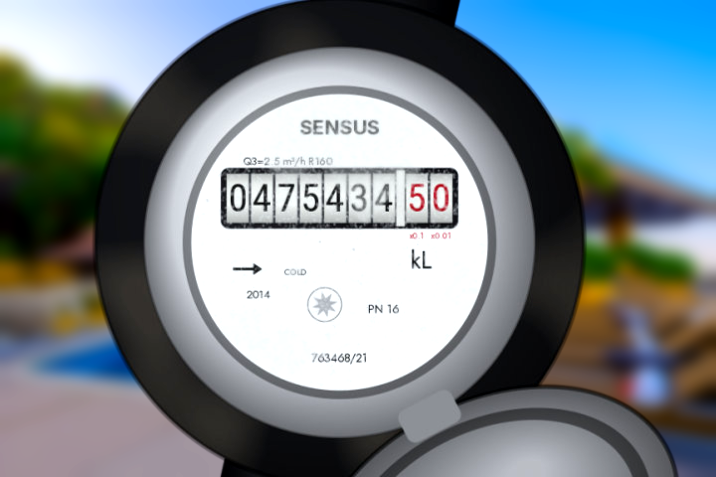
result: 475434.50 kL
